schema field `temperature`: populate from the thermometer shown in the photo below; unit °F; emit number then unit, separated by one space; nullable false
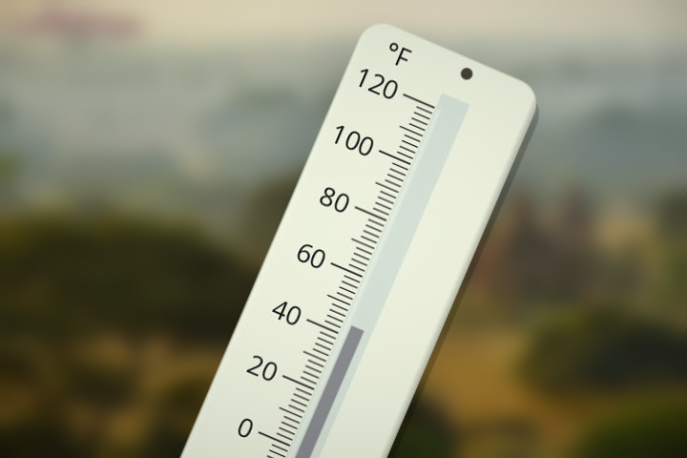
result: 44 °F
